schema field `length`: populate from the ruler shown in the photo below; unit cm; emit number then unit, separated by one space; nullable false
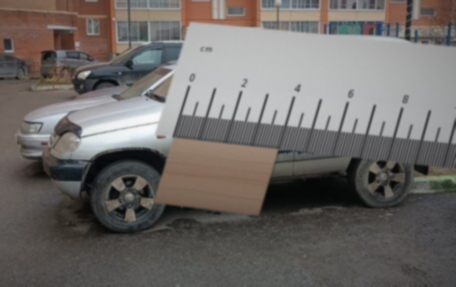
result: 4 cm
